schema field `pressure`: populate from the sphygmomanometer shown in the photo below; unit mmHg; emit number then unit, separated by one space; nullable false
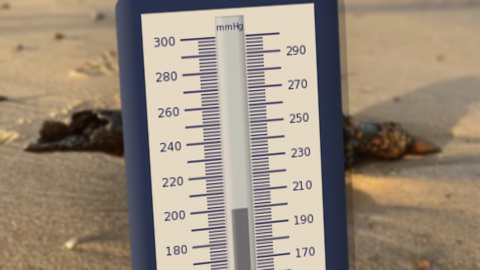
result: 200 mmHg
